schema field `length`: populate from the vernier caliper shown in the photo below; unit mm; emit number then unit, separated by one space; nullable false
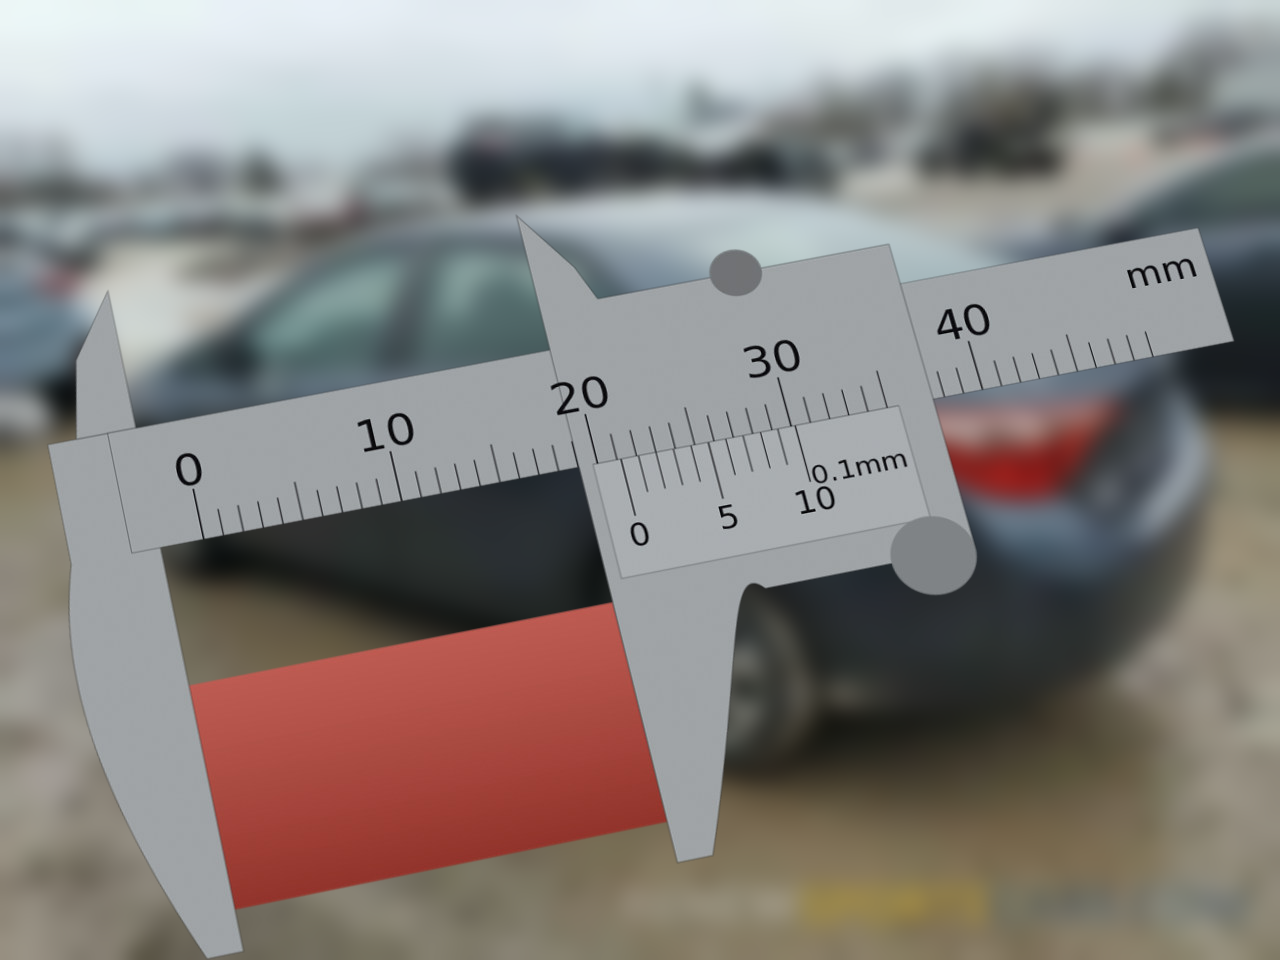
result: 21.2 mm
